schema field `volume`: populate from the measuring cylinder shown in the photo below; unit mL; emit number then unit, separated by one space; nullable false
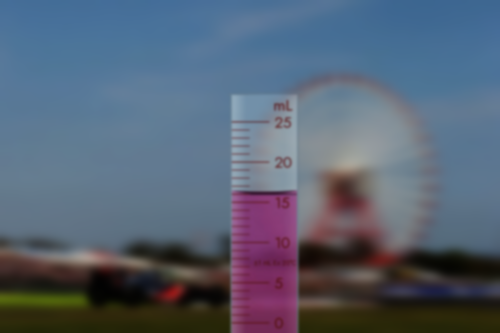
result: 16 mL
